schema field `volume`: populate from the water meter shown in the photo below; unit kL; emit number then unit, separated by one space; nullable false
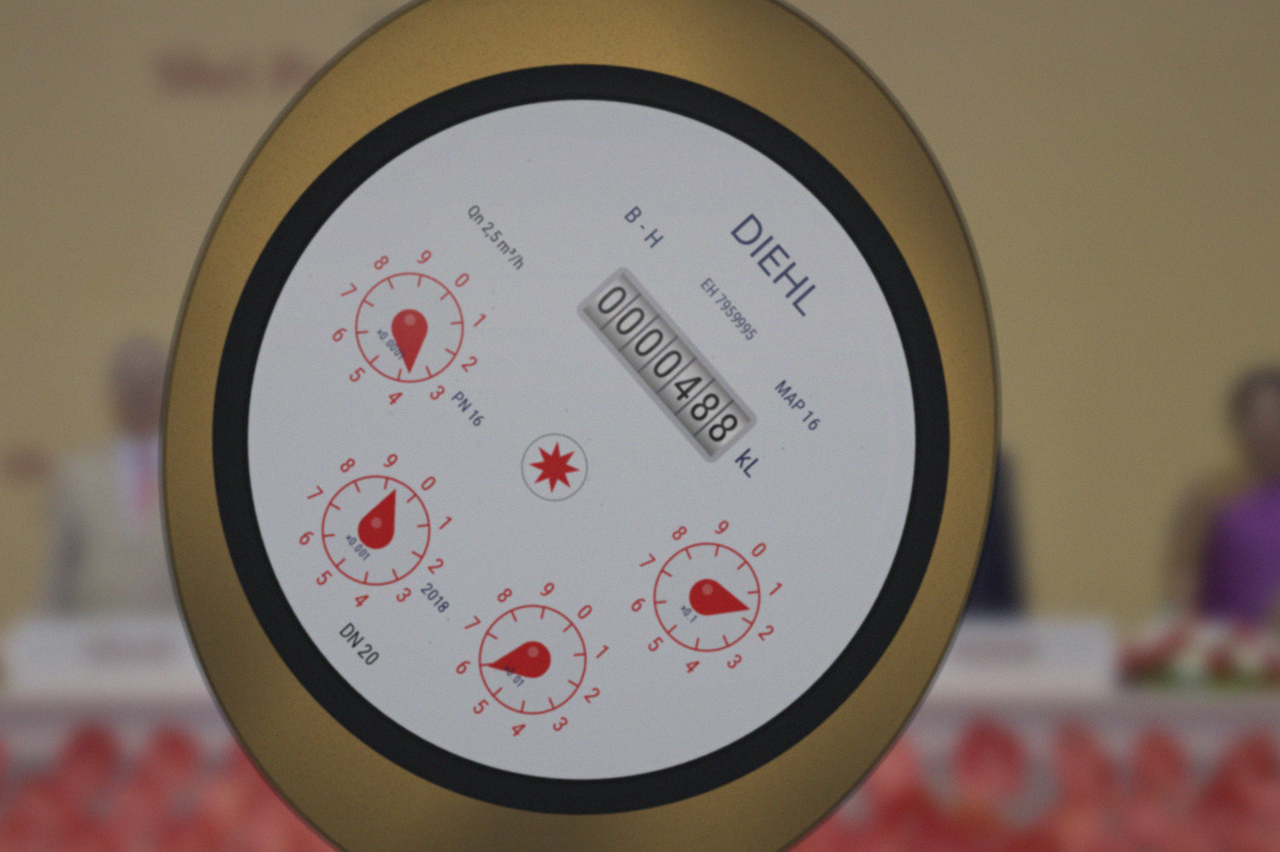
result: 488.1593 kL
